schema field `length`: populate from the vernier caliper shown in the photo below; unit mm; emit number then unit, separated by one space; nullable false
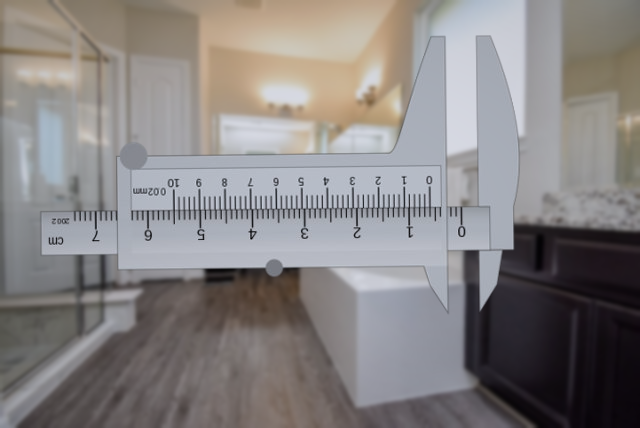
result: 6.0 mm
